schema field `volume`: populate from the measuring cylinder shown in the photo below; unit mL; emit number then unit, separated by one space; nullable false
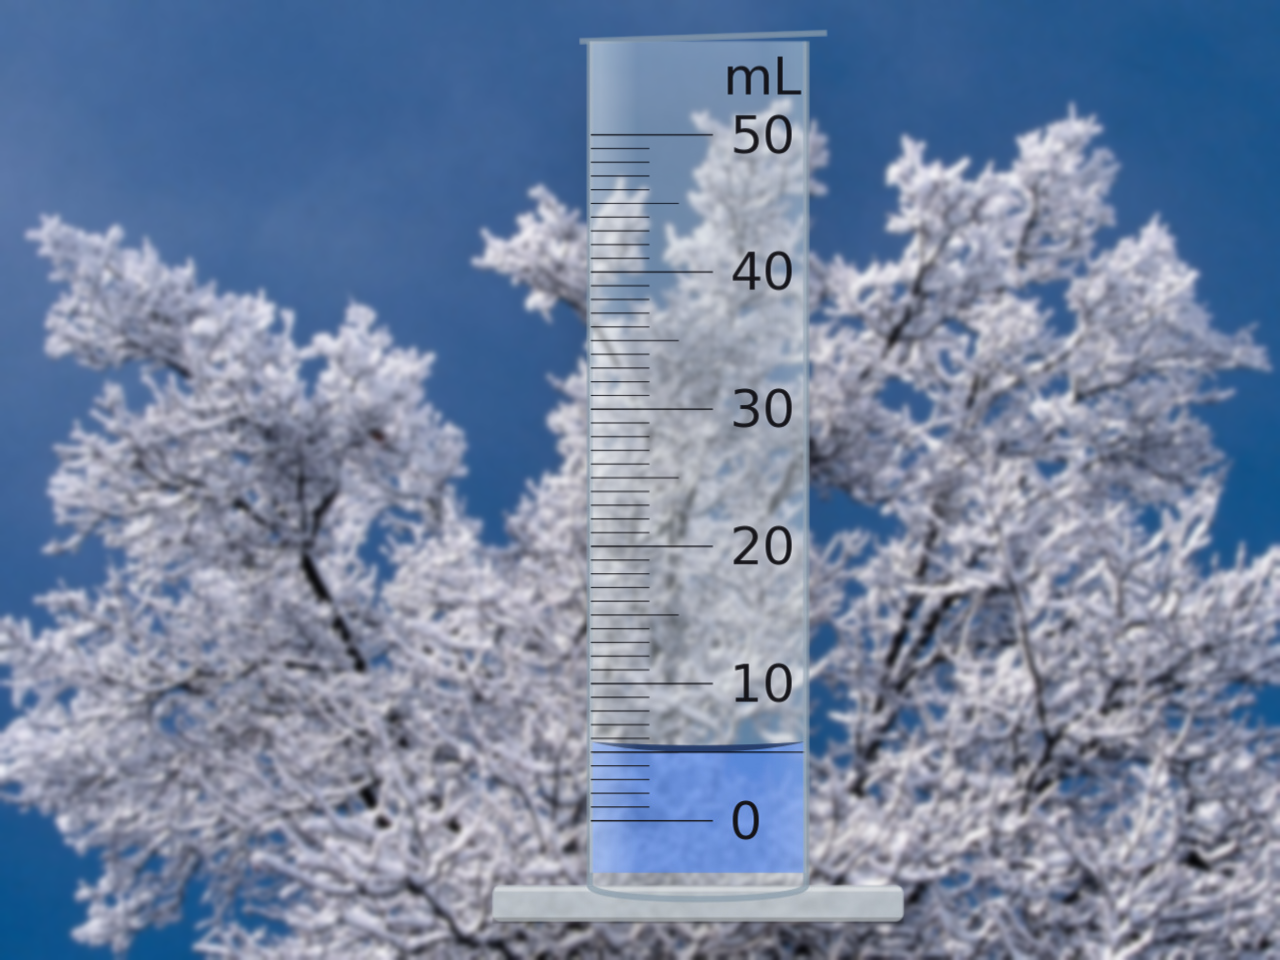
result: 5 mL
